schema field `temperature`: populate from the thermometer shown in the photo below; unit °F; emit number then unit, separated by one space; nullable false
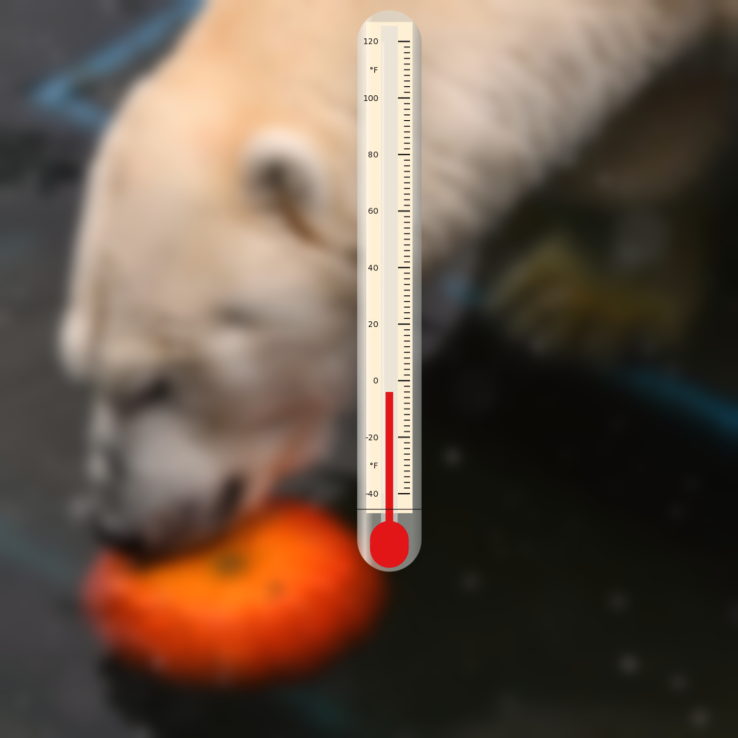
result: -4 °F
